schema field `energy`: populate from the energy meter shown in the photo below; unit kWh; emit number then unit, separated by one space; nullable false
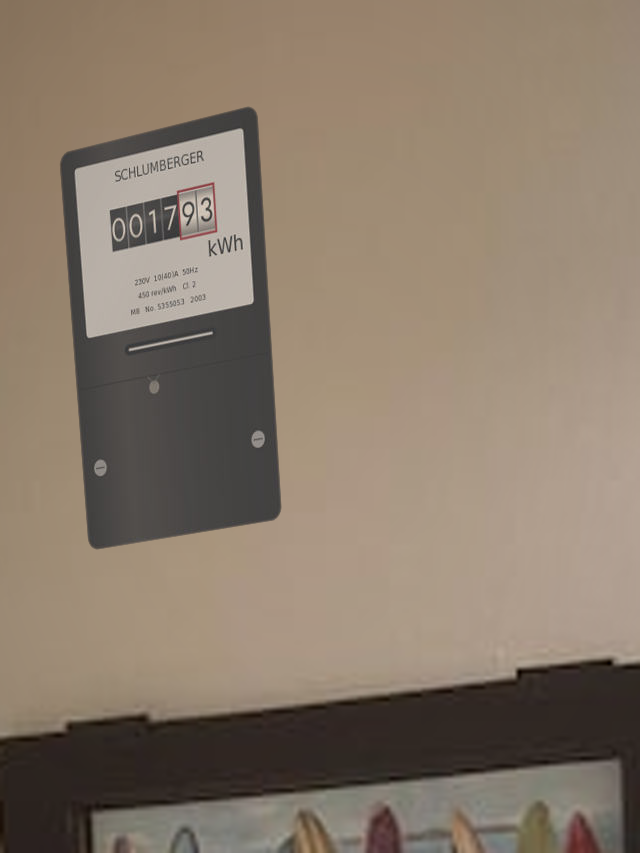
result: 17.93 kWh
